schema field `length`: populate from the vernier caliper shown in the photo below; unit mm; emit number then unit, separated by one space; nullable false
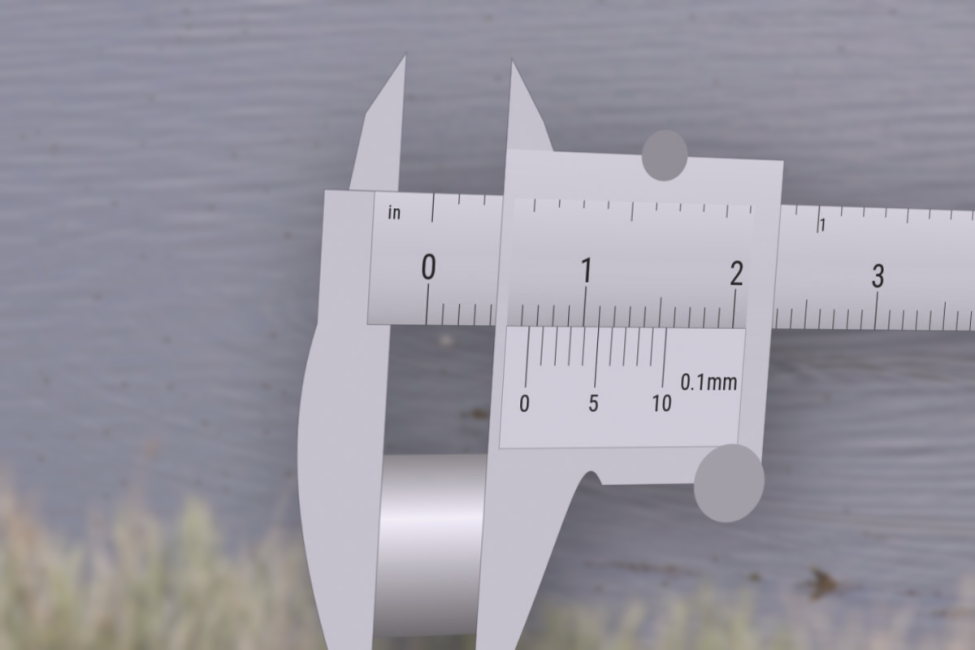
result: 6.5 mm
